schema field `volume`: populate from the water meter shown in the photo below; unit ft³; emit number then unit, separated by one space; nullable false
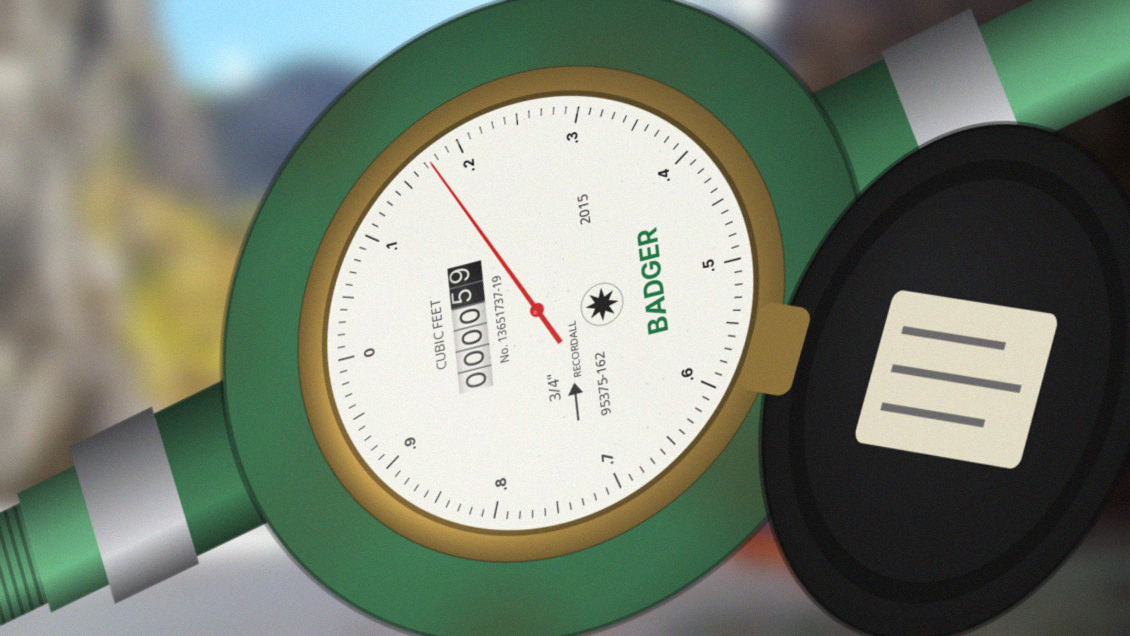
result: 59.17 ft³
